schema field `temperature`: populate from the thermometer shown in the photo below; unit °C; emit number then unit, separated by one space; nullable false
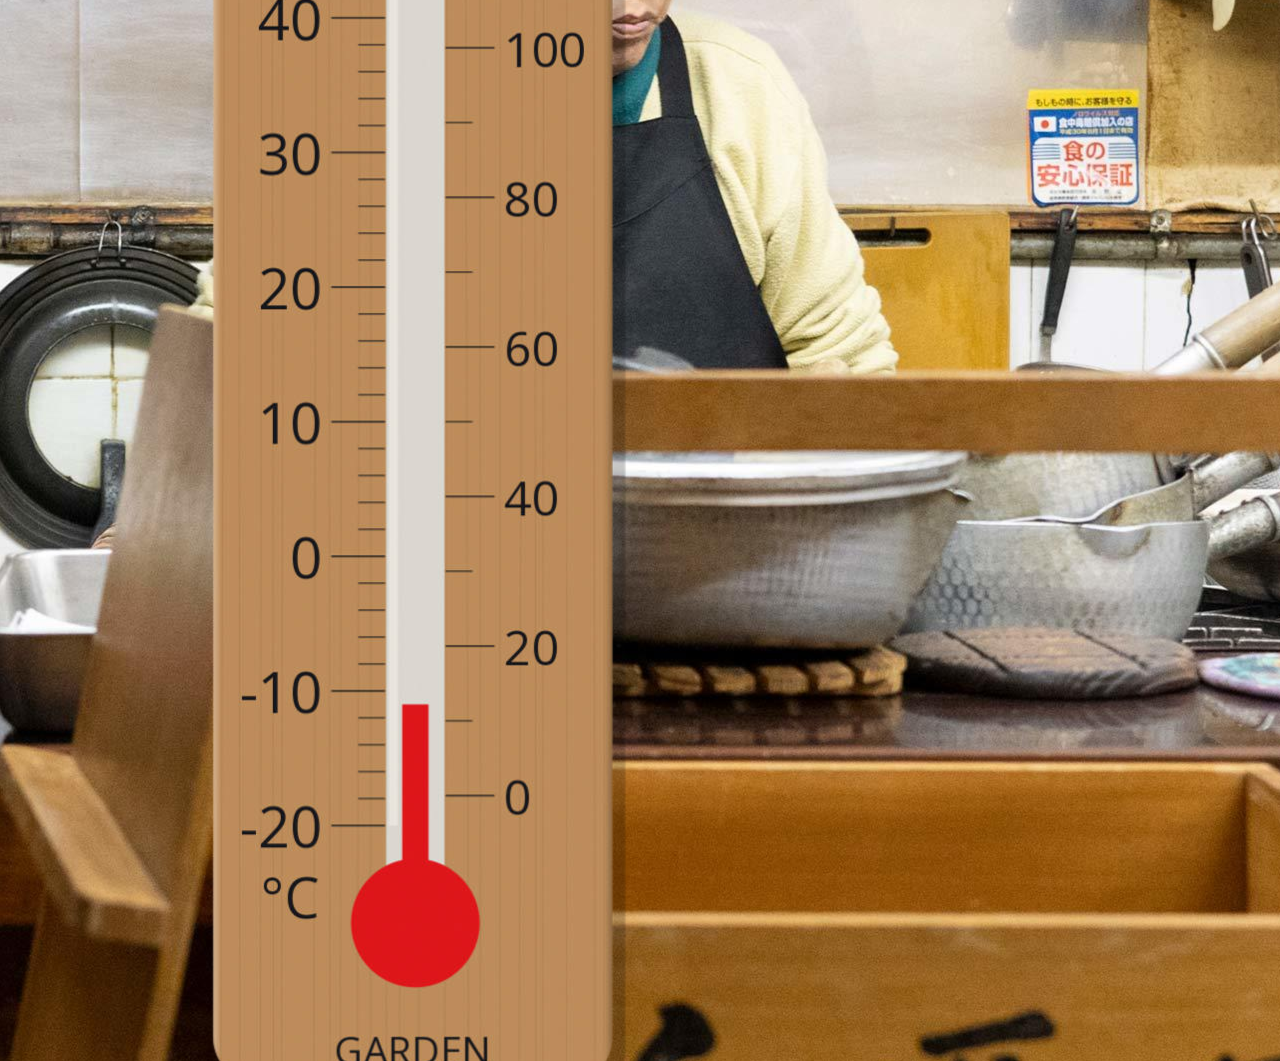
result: -11 °C
